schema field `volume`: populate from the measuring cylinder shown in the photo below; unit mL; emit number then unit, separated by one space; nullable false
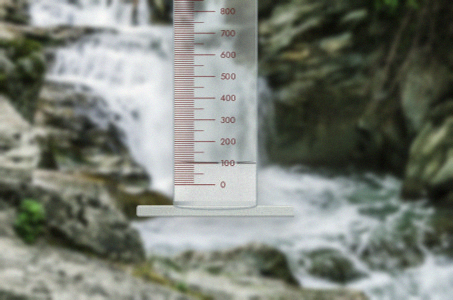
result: 100 mL
